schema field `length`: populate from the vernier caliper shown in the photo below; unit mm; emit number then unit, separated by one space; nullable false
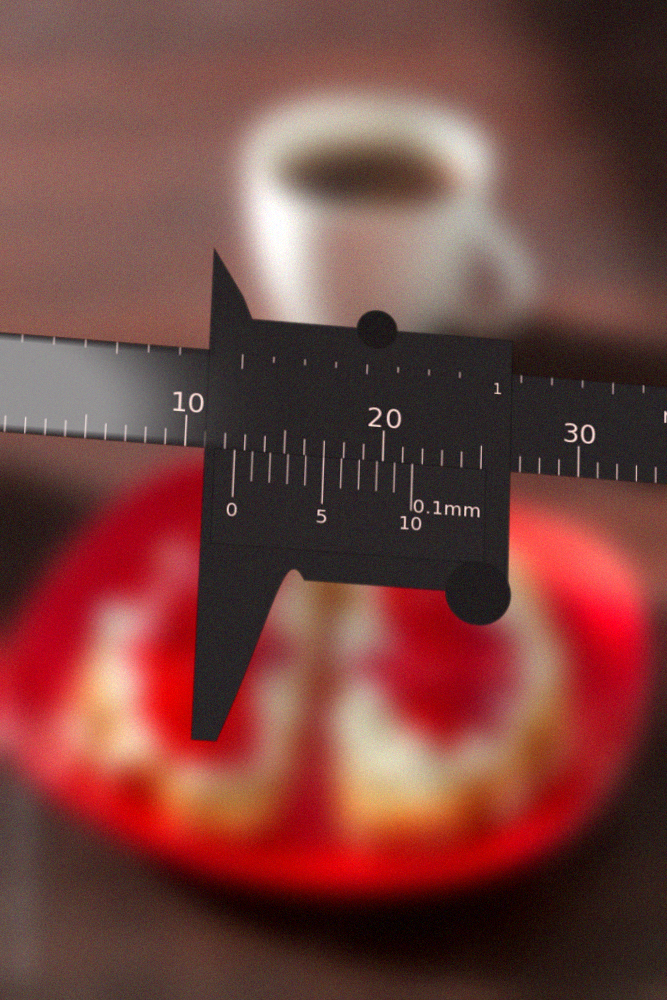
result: 12.5 mm
